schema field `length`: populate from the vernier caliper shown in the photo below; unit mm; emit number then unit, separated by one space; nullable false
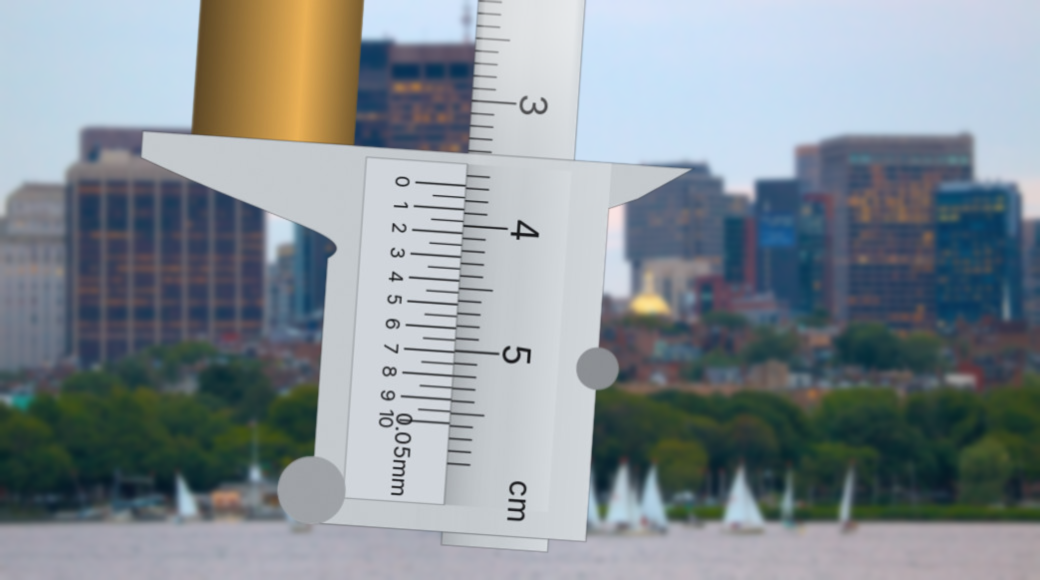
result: 36.8 mm
